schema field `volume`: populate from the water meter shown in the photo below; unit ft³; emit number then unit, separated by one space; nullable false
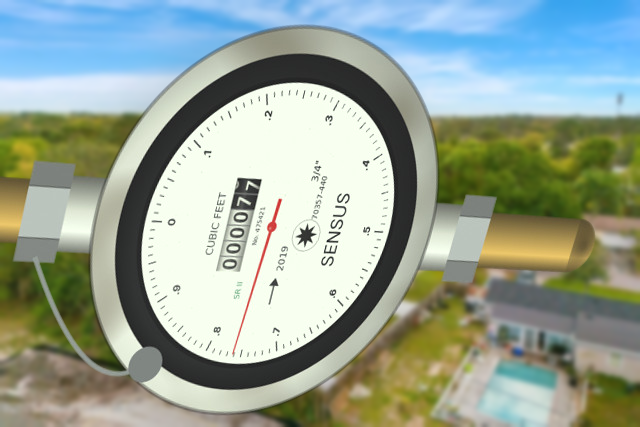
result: 76.76 ft³
